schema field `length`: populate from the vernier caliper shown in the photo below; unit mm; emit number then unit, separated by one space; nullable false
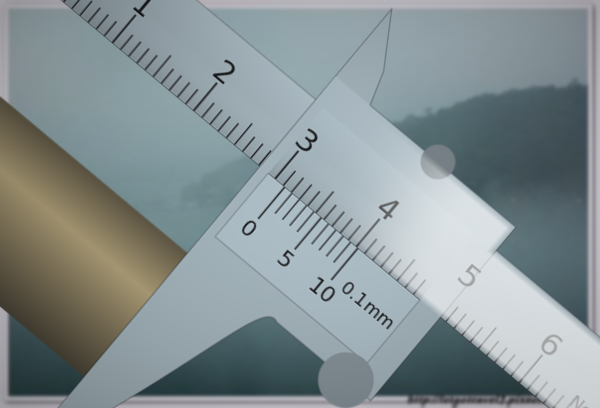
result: 31.2 mm
